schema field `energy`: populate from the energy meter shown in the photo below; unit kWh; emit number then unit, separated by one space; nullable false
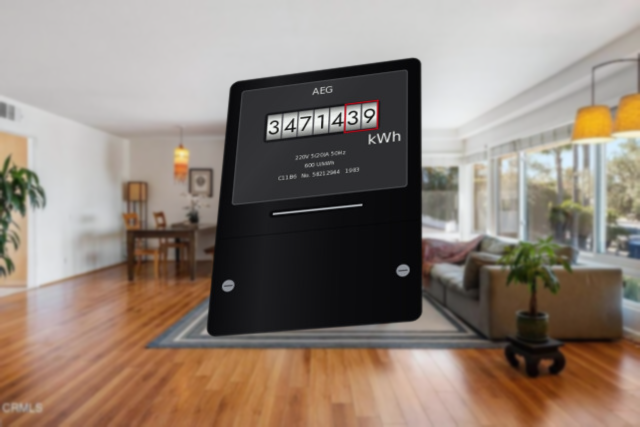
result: 34714.39 kWh
